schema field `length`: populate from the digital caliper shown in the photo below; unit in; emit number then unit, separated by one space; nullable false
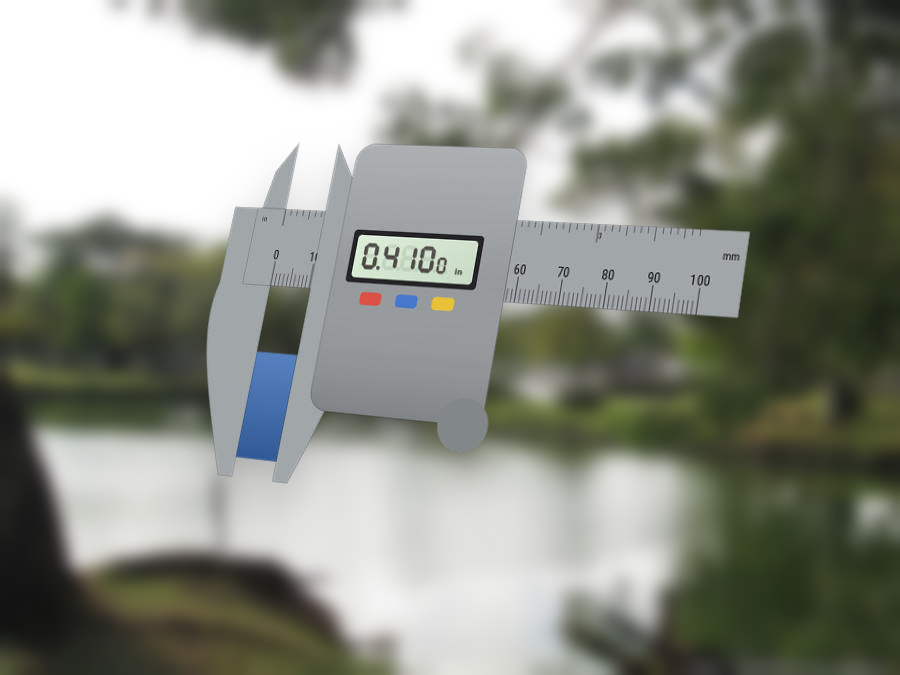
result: 0.4100 in
